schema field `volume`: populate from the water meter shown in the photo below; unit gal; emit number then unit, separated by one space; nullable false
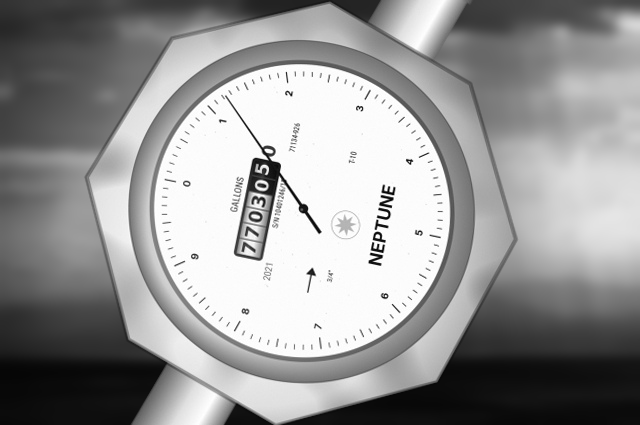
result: 7703051.2 gal
